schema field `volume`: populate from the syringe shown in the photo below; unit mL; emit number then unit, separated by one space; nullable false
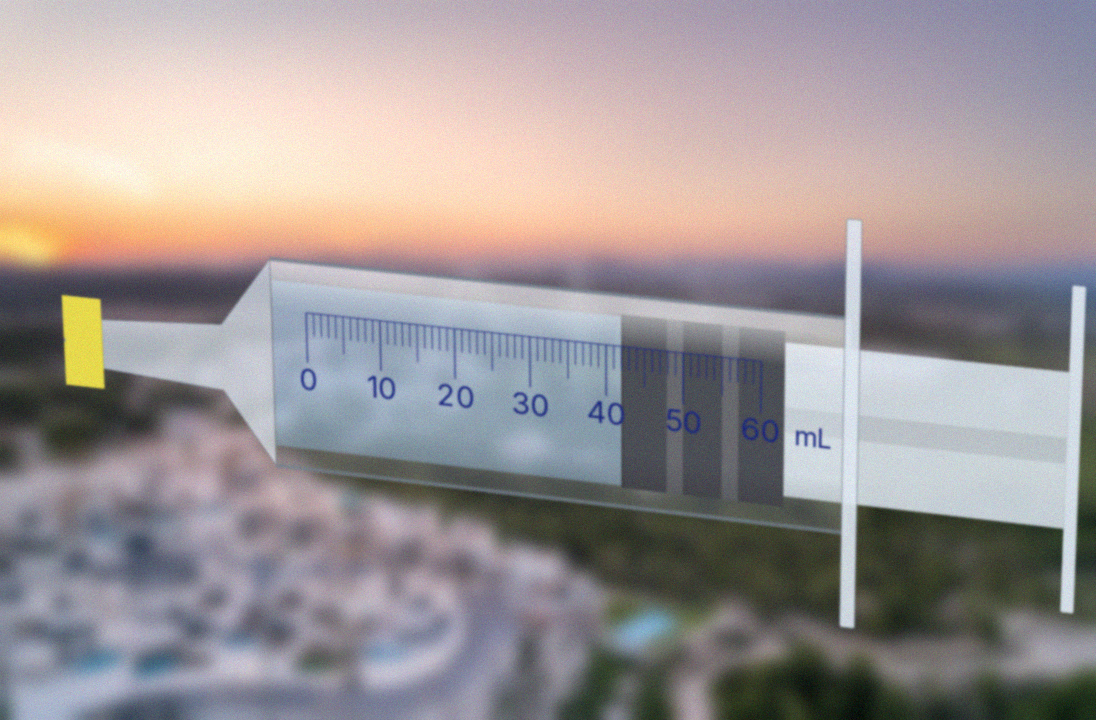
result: 42 mL
